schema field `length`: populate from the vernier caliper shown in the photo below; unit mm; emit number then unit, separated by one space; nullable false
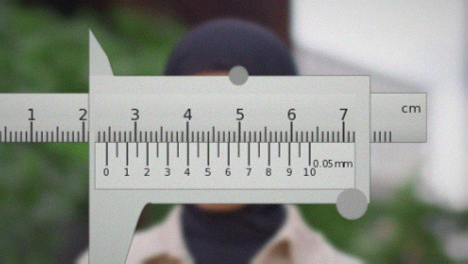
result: 24.5 mm
